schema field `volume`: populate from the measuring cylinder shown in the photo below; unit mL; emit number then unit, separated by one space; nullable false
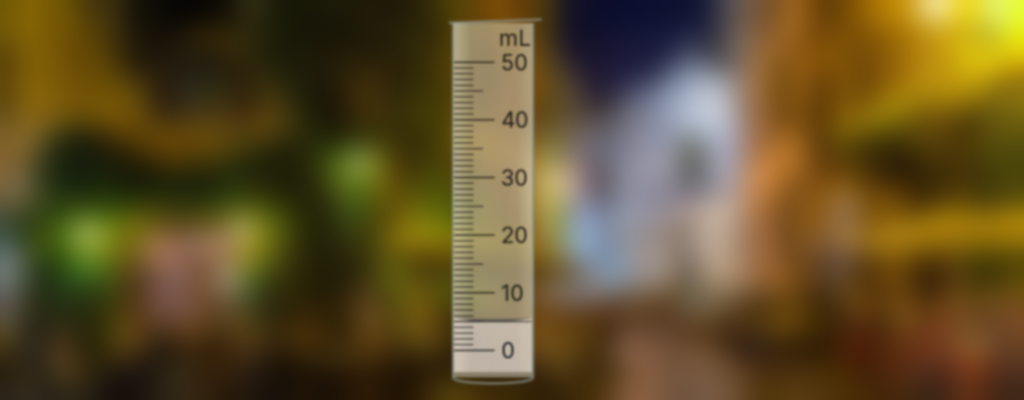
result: 5 mL
